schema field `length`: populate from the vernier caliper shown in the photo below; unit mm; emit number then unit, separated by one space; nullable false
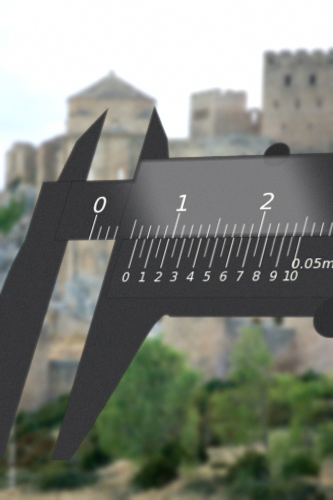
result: 5.8 mm
